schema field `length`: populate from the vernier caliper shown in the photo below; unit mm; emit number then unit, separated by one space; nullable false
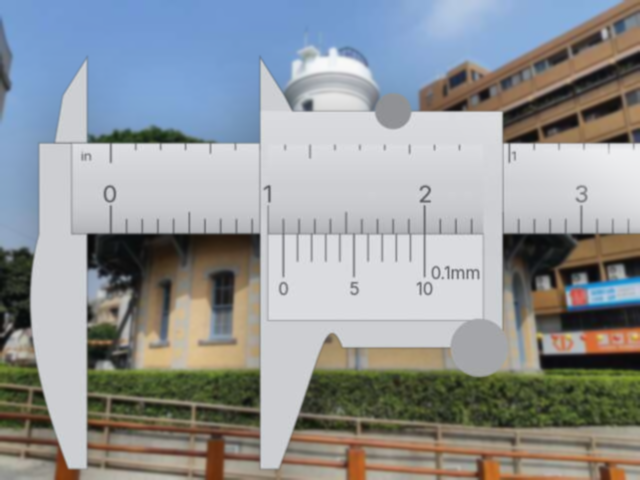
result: 11.0 mm
